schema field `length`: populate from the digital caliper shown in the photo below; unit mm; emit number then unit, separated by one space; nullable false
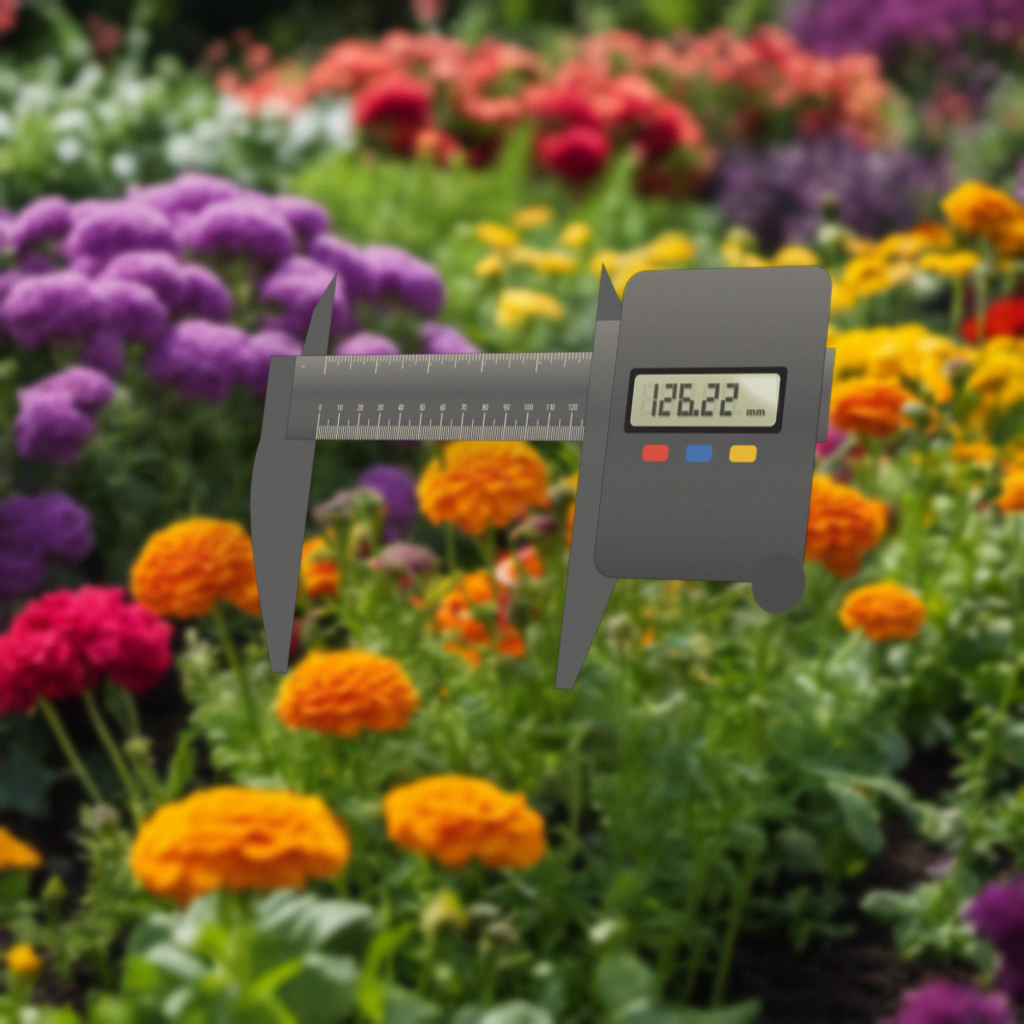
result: 126.22 mm
